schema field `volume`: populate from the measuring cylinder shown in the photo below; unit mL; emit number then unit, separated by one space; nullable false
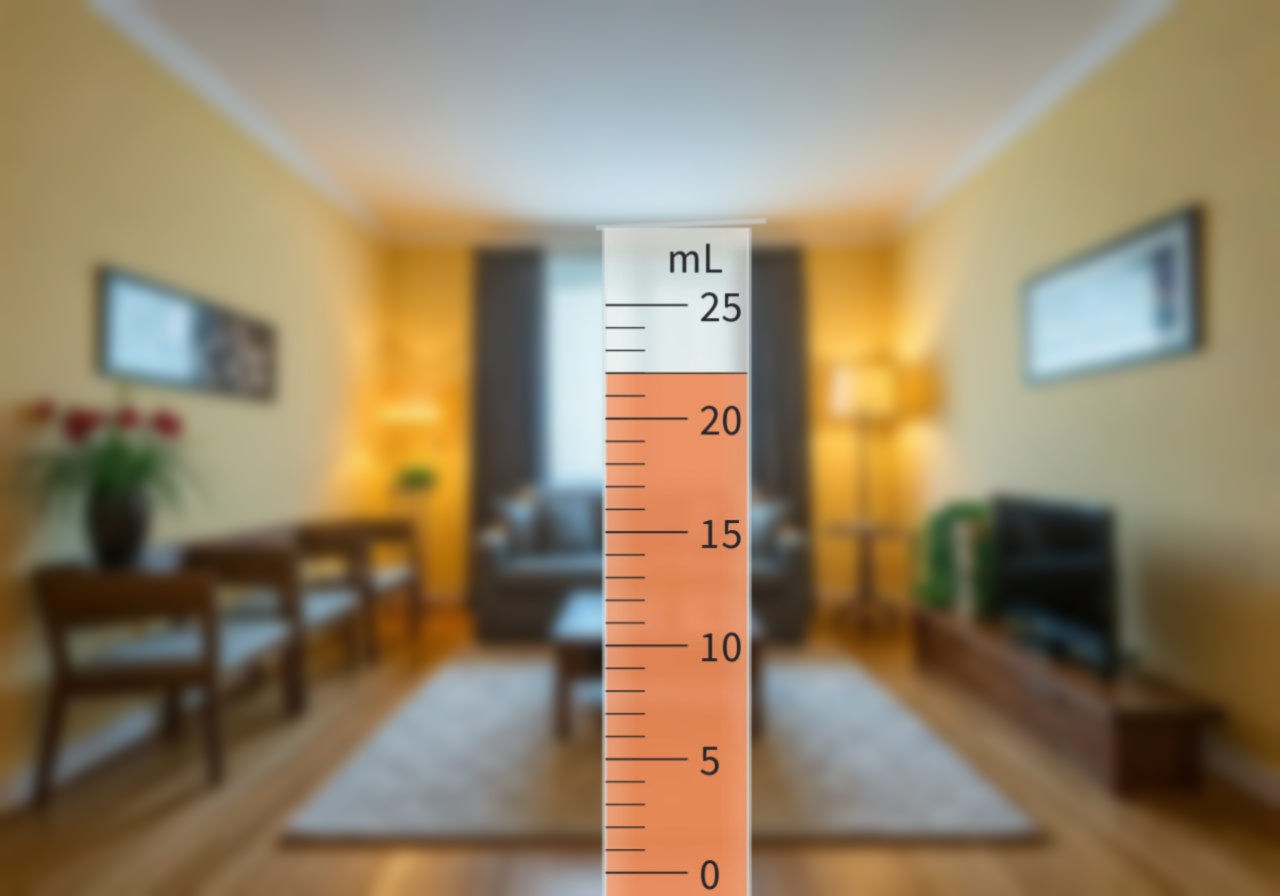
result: 22 mL
